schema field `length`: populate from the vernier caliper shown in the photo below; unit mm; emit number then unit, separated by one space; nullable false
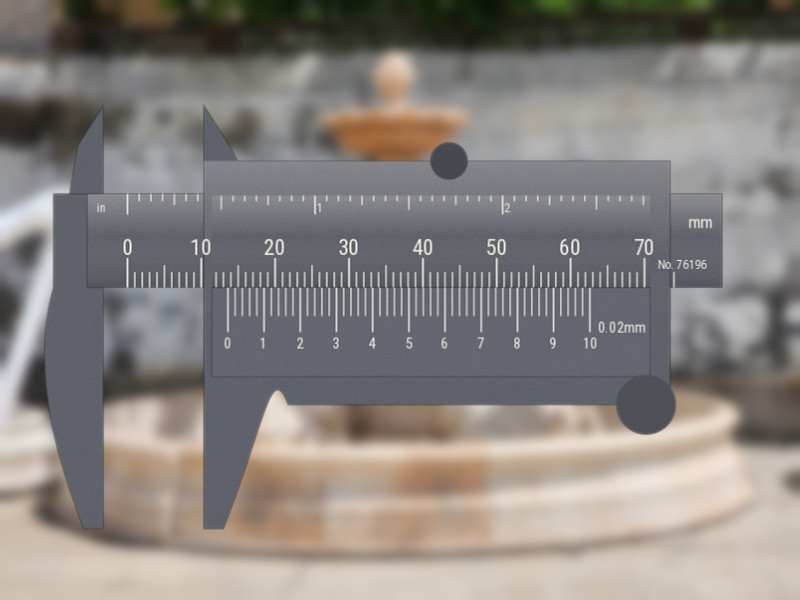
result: 13.6 mm
